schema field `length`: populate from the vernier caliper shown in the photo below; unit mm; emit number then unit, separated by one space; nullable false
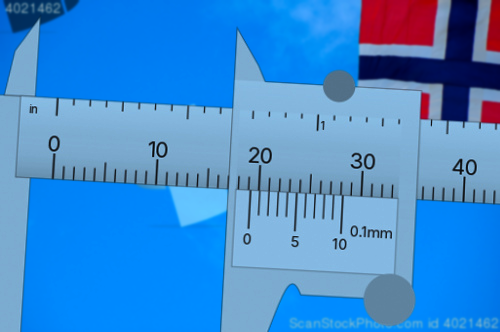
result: 19.2 mm
